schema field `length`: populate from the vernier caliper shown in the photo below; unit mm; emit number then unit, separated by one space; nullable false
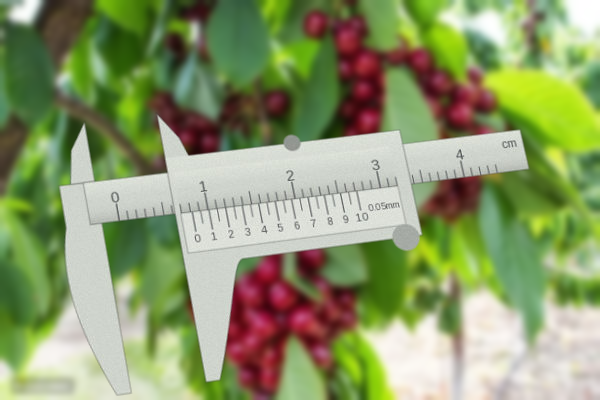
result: 8.2 mm
